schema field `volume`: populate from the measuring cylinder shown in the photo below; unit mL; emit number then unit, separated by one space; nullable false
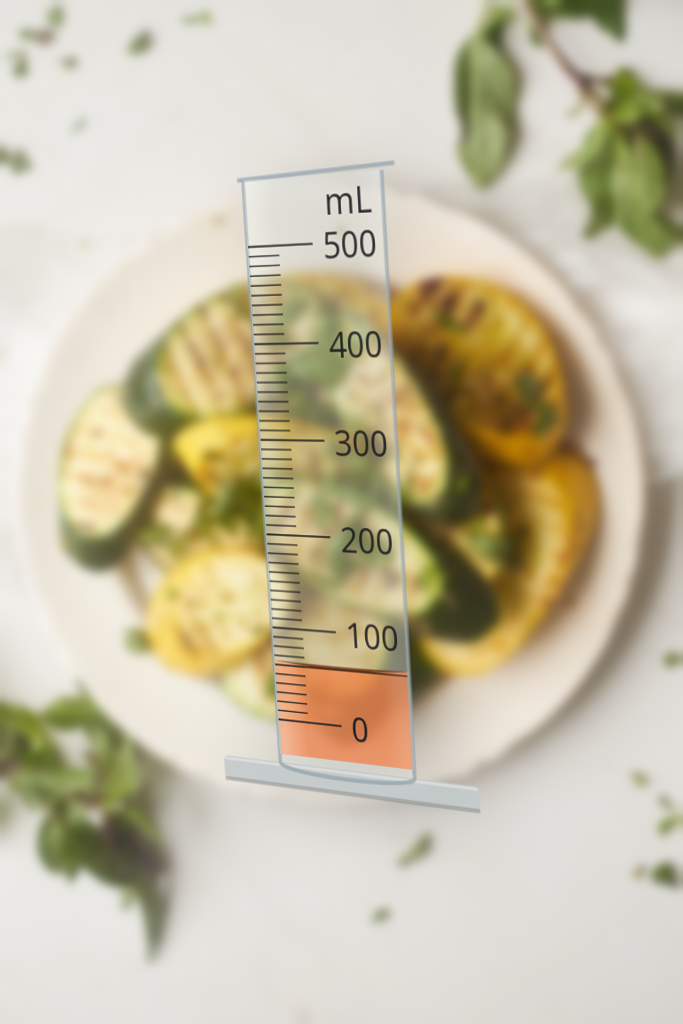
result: 60 mL
